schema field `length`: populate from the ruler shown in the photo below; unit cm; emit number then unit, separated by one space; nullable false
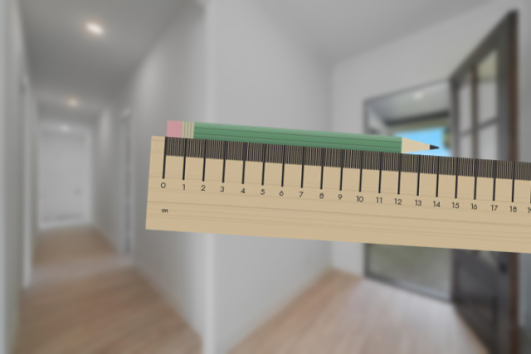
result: 14 cm
